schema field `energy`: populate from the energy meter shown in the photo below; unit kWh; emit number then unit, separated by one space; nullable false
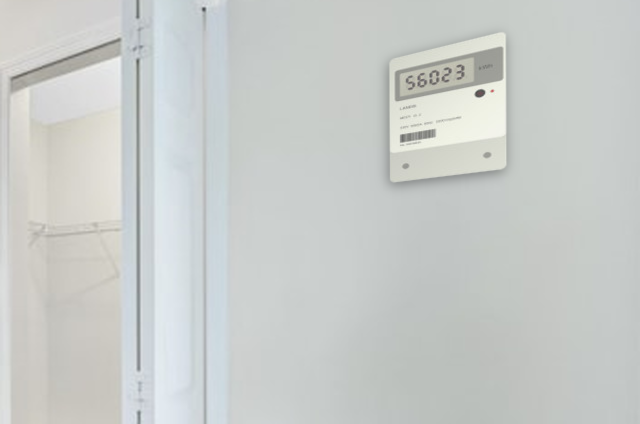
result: 56023 kWh
